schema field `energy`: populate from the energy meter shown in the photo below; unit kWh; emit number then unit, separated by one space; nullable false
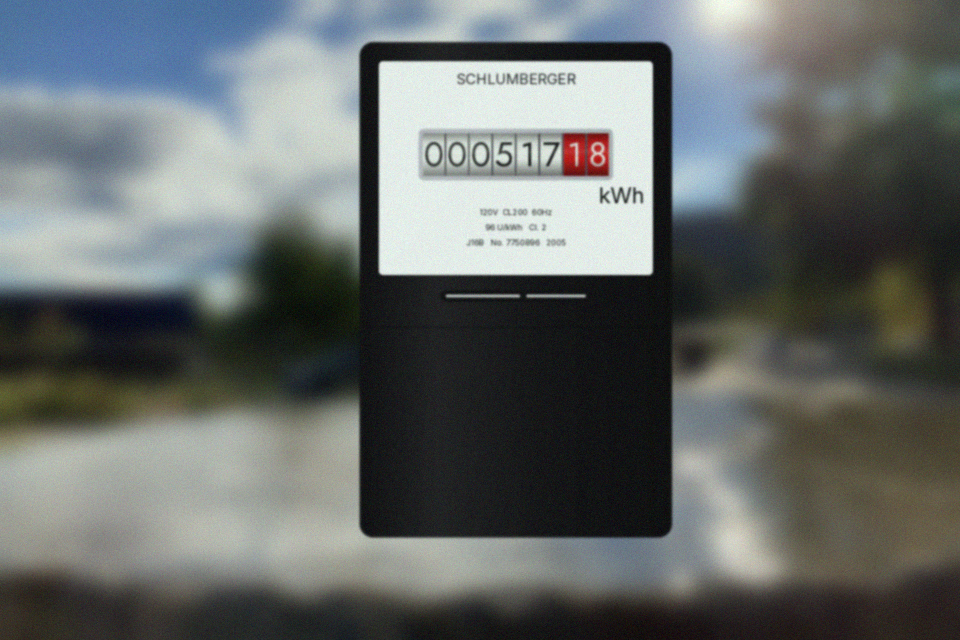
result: 517.18 kWh
